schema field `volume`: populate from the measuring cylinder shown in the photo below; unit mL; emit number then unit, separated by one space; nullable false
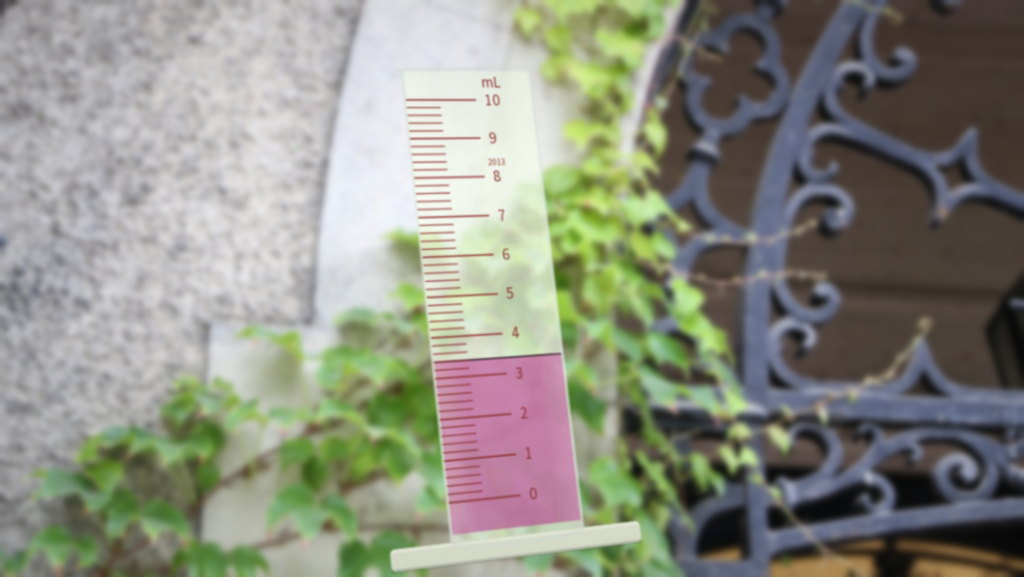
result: 3.4 mL
